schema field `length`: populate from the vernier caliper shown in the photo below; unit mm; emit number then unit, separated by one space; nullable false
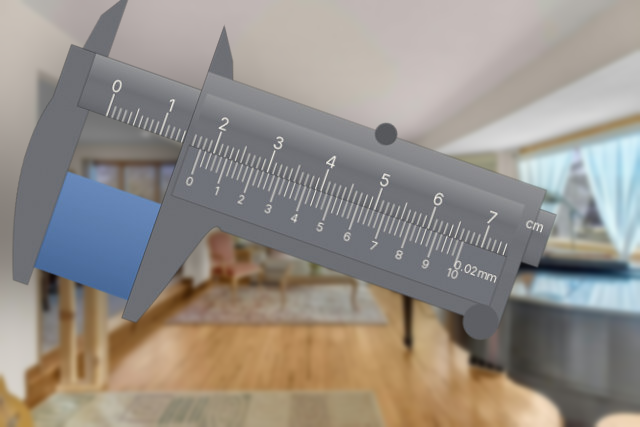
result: 17.6 mm
